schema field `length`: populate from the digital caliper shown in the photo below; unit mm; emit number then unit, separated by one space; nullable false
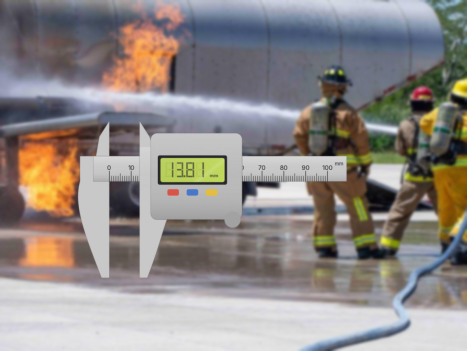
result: 13.81 mm
